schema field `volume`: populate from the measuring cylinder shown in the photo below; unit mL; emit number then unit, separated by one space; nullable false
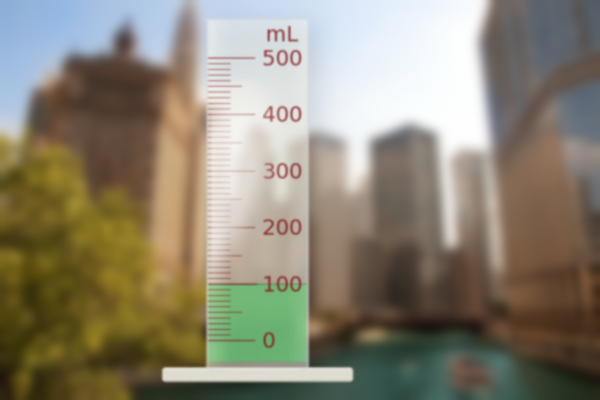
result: 100 mL
